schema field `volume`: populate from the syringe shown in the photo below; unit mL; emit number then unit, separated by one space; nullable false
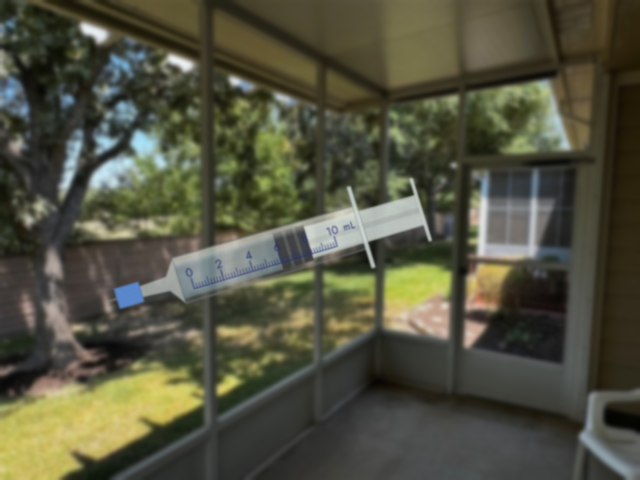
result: 6 mL
